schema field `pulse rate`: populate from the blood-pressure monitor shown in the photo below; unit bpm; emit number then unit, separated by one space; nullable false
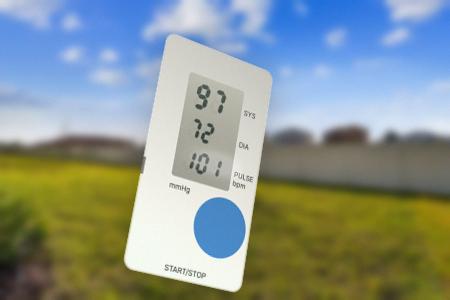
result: 101 bpm
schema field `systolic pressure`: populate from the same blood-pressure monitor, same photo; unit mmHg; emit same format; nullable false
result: 97 mmHg
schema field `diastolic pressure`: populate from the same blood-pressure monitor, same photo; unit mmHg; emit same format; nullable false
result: 72 mmHg
